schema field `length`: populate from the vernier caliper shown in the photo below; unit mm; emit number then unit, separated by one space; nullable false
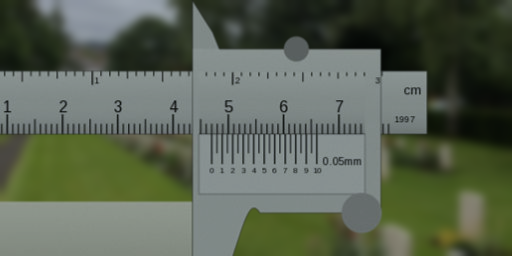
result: 47.0 mm
